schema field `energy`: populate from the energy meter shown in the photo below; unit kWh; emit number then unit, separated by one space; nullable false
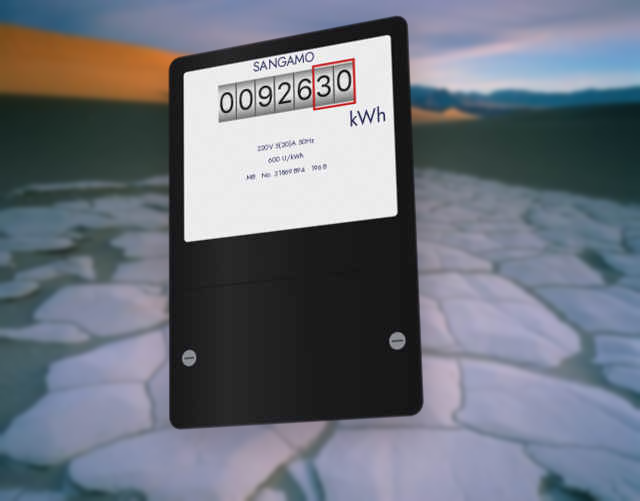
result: 926.30 kWh
